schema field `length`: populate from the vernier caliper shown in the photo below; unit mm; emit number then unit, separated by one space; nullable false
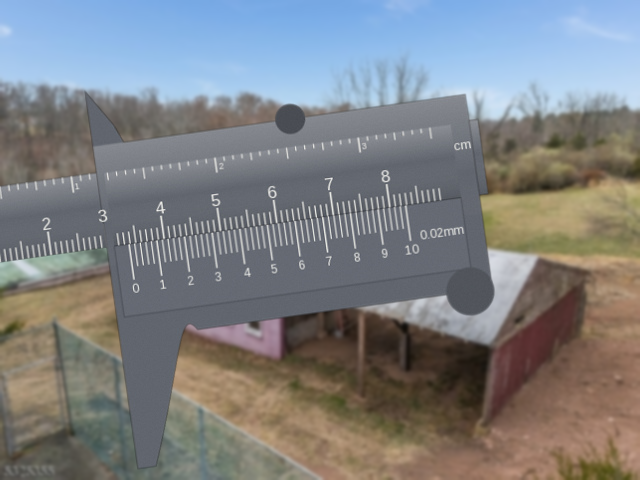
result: 33.8 mm
